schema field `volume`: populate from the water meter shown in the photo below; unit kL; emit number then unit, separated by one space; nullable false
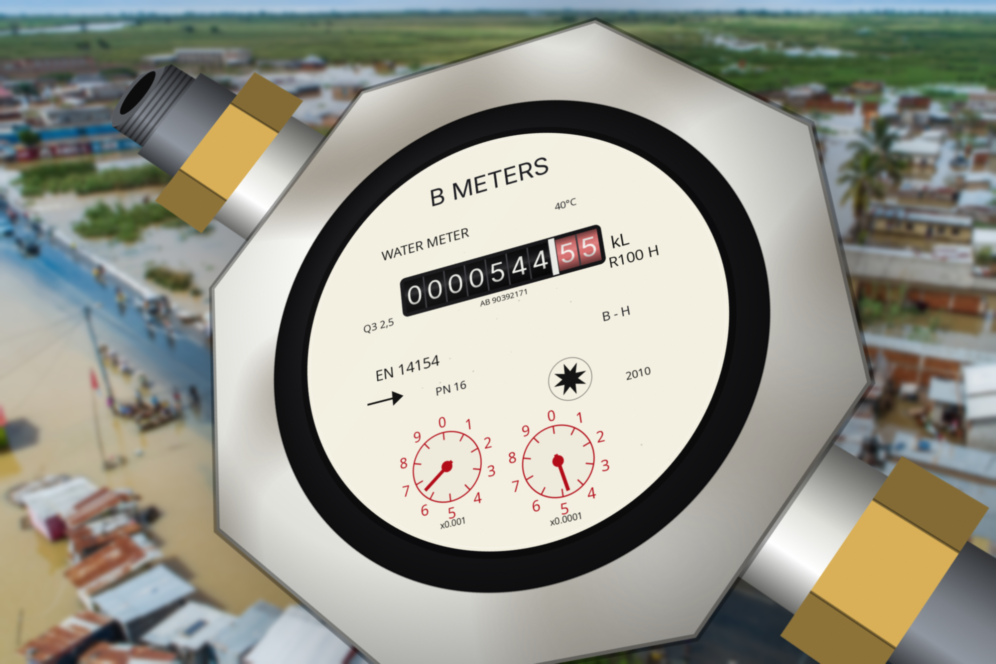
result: 544.5564 kL
